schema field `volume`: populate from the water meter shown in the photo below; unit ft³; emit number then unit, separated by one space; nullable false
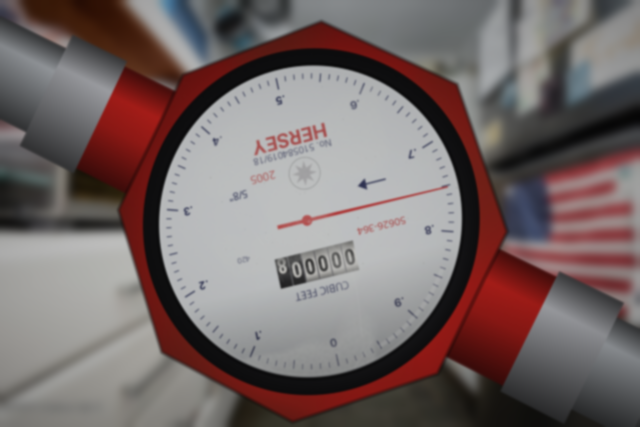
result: 7.75 ft³
